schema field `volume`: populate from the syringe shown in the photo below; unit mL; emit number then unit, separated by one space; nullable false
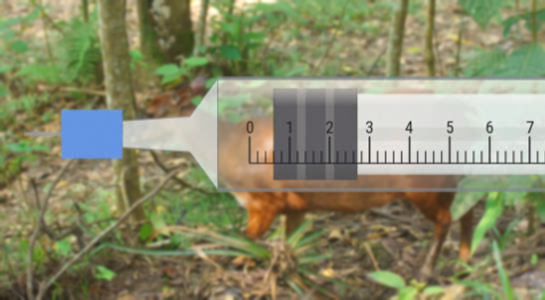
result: 0.6 mL
